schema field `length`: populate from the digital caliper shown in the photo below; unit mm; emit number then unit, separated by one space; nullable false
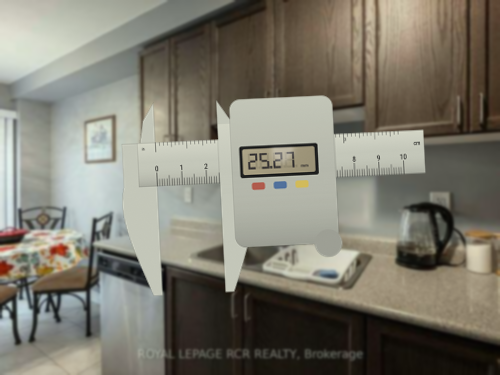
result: 25.27 mm
